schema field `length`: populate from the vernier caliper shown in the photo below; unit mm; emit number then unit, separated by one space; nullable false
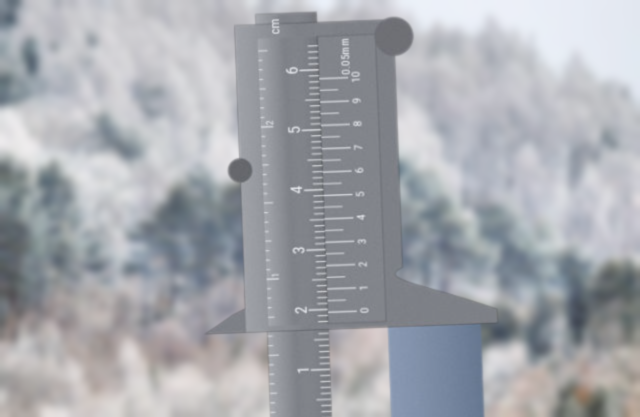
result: 19.5 mm
